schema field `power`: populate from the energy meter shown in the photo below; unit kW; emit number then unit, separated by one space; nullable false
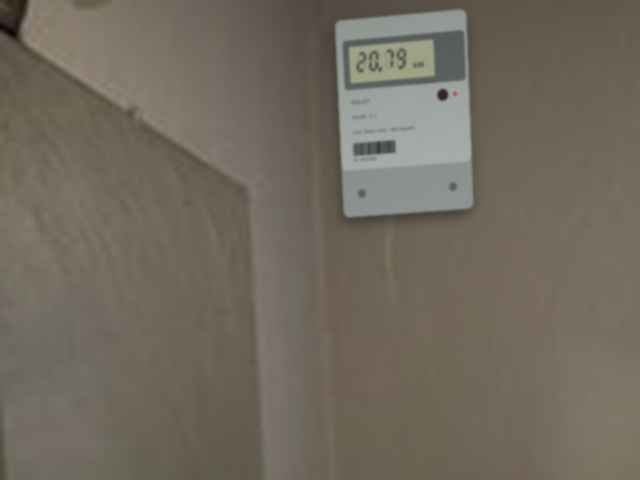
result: 20.79 kW
